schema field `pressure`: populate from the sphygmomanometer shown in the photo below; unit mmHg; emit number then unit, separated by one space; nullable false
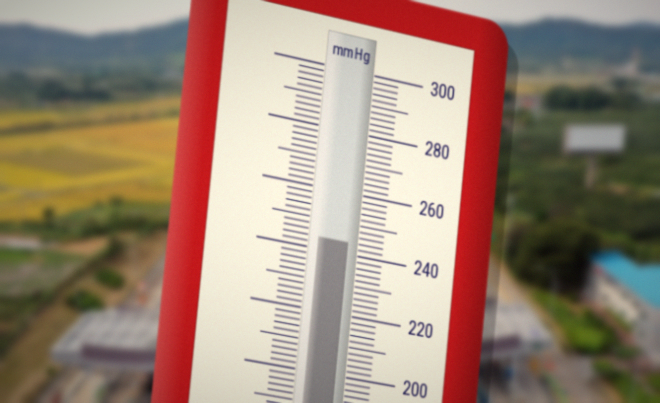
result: 244 mmHg
